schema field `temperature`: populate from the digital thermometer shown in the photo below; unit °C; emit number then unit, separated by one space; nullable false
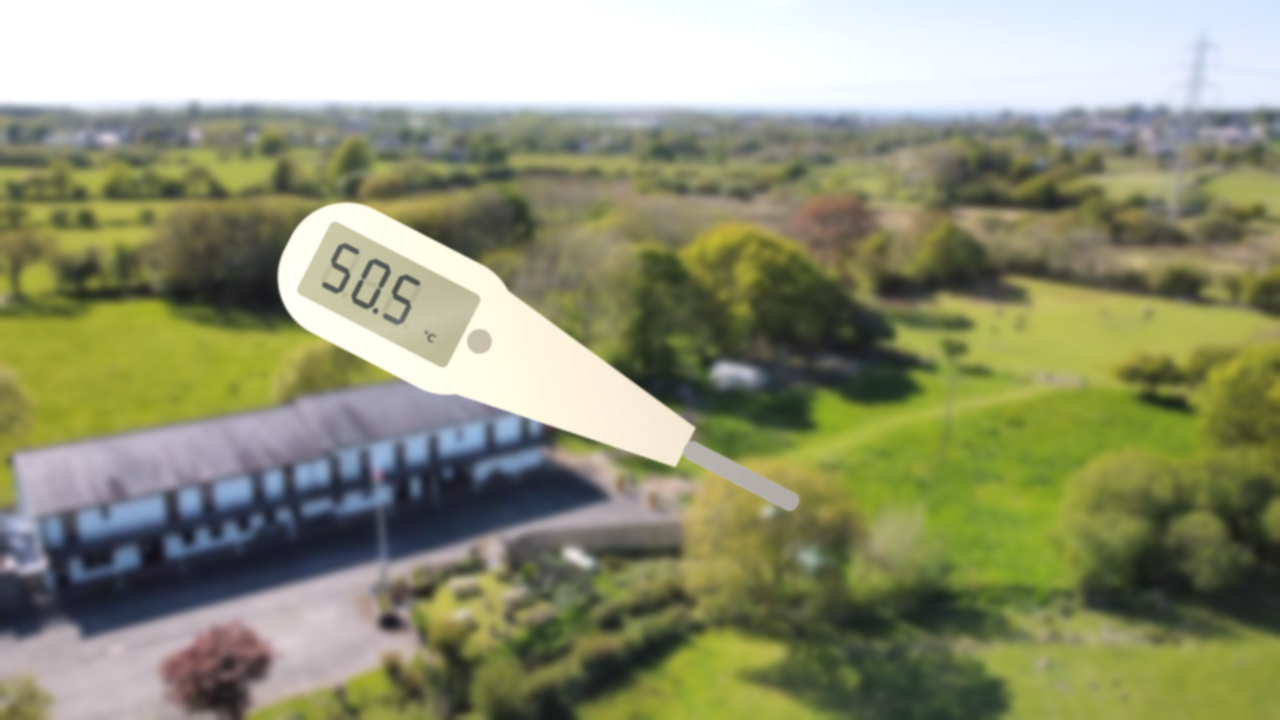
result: 50.5 °C
